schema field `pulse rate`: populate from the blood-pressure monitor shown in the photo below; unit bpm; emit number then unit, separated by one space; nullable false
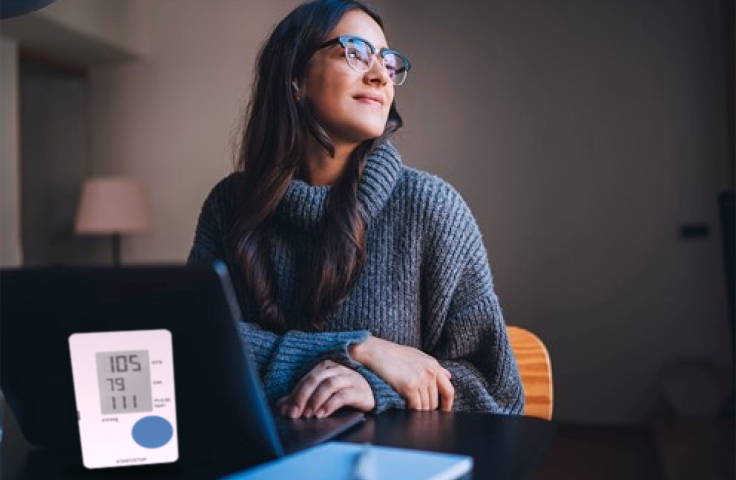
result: 111 bpm
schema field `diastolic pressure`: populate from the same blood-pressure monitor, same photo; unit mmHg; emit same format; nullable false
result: 79 mmHg
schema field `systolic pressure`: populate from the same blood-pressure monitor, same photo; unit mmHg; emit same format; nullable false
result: 105 mmHg
